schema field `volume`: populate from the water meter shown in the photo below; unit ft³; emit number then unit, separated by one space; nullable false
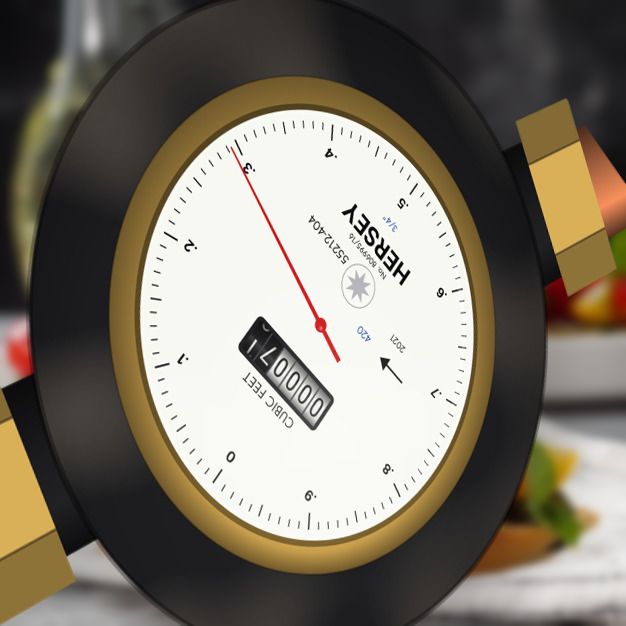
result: 71.29 ft³
